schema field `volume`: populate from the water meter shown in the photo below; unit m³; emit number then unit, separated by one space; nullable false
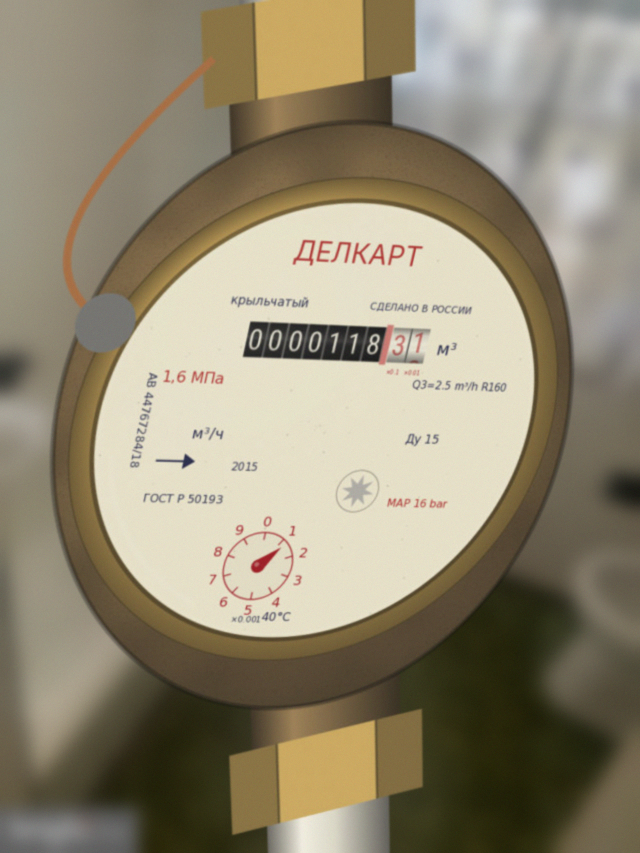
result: 118.311 m³
